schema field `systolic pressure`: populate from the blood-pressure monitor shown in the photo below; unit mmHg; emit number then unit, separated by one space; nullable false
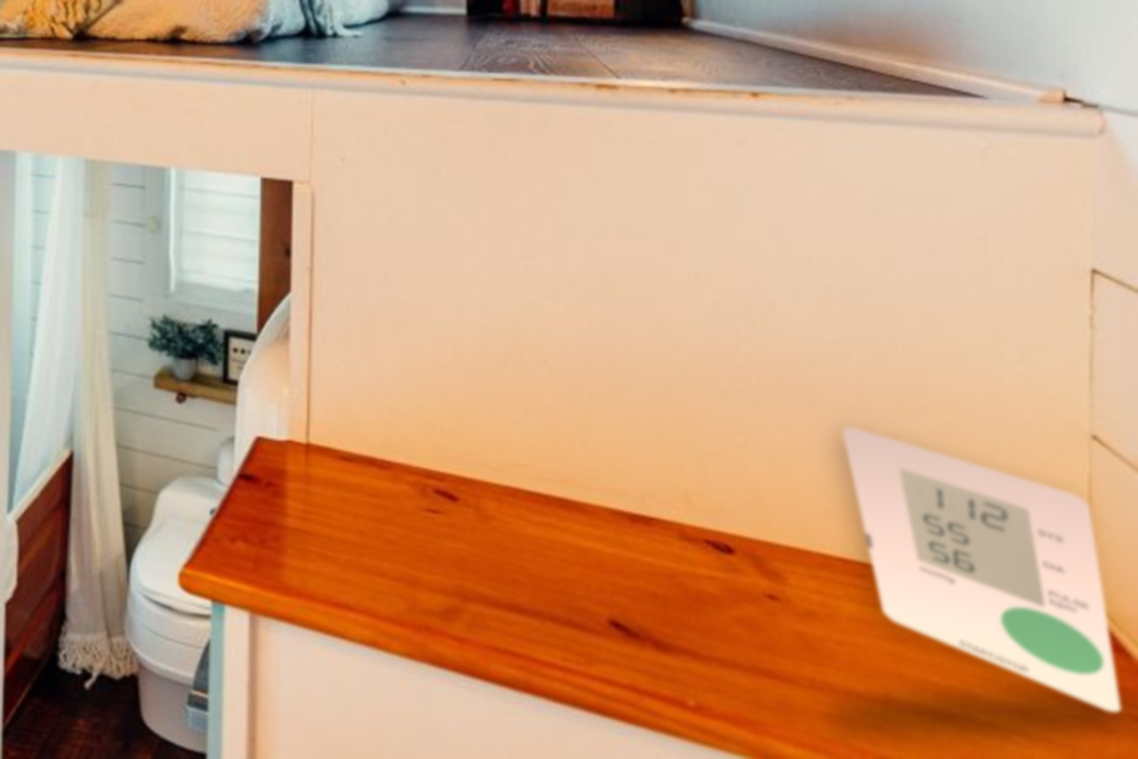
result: 112 mmHg
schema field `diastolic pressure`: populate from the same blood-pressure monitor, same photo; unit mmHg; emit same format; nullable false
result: 55 mmHg
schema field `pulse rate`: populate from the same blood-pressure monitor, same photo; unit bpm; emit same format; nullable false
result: 56 bpm
